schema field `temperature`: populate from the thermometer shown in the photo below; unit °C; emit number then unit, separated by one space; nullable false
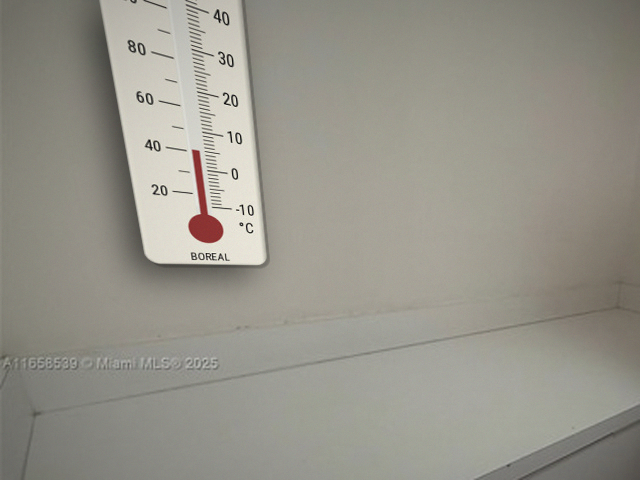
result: 5 °C
